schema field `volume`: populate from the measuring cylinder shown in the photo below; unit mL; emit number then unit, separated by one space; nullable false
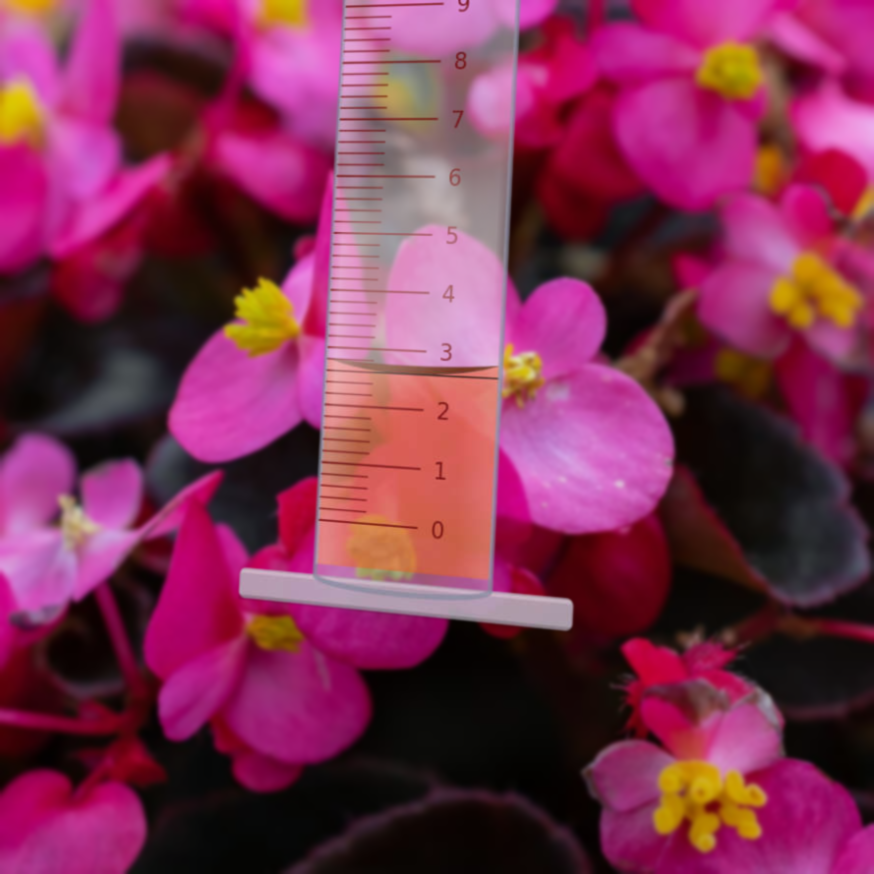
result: 2.6 mL
